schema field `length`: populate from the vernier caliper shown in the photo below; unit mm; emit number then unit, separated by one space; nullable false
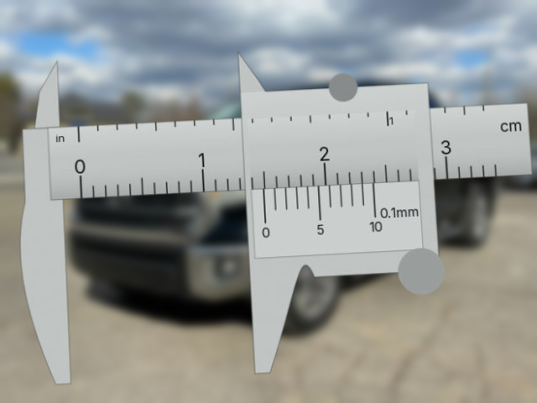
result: 14.9 mm
